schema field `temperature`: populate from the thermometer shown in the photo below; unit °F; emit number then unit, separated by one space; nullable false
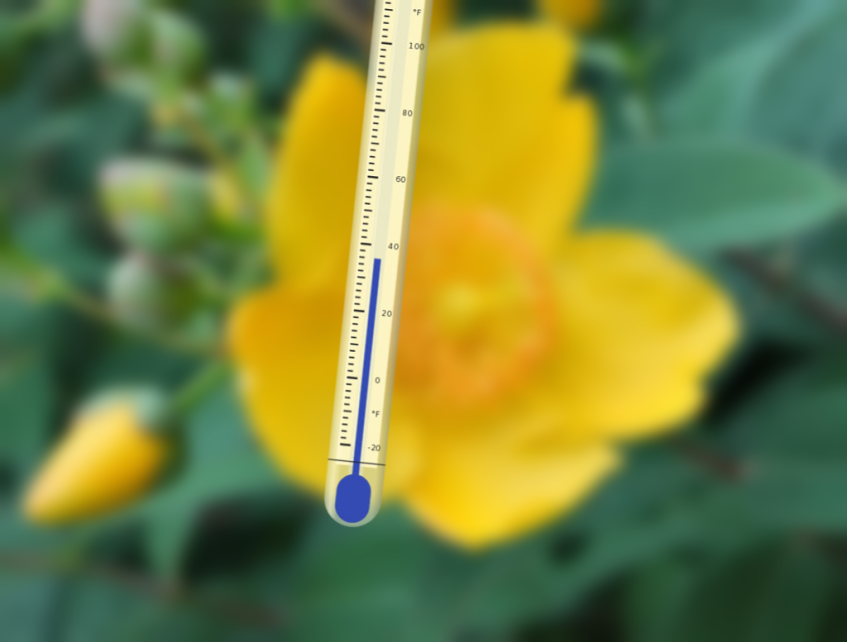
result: 36 °F
